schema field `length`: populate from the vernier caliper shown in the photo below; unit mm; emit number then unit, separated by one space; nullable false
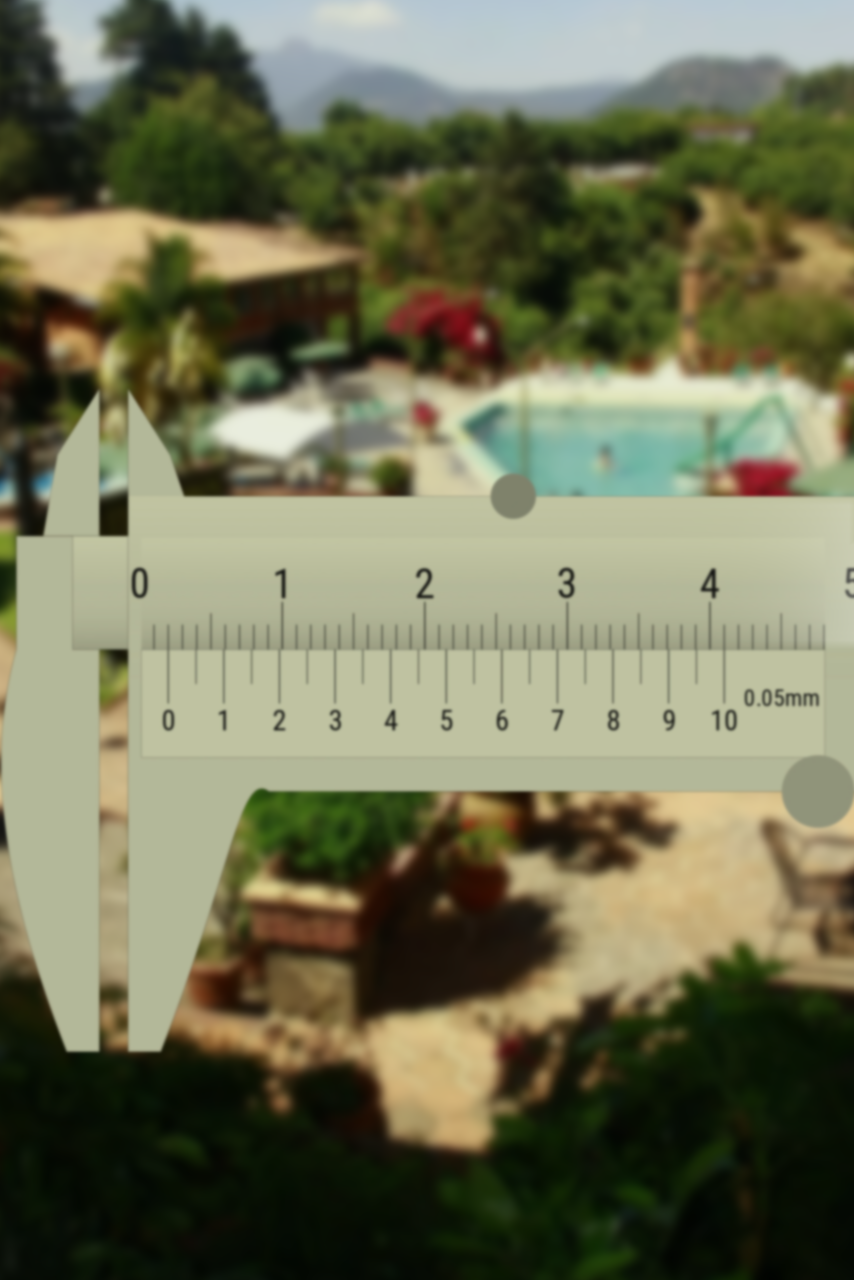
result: 2.0 mm
